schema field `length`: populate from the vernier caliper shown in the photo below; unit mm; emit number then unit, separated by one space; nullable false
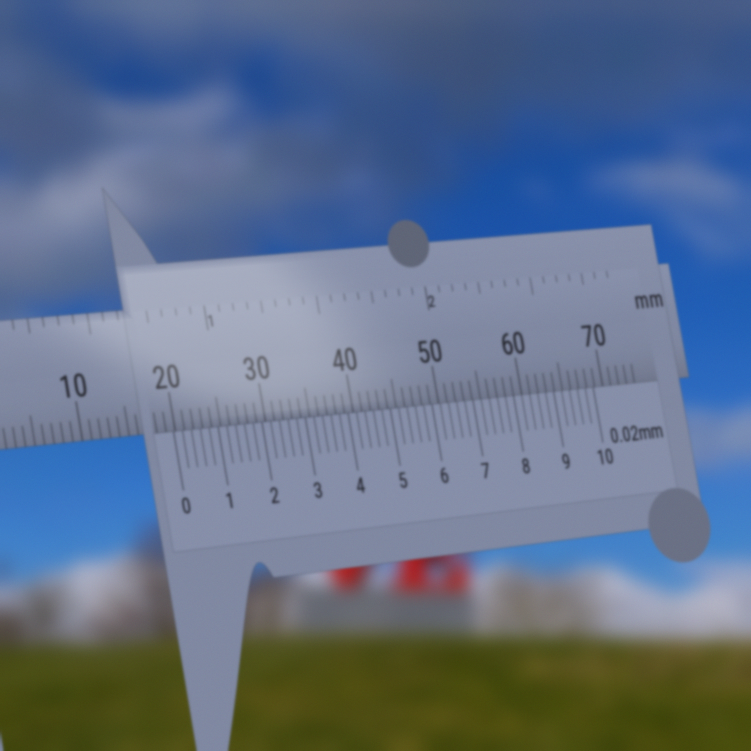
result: 19.8 mm
